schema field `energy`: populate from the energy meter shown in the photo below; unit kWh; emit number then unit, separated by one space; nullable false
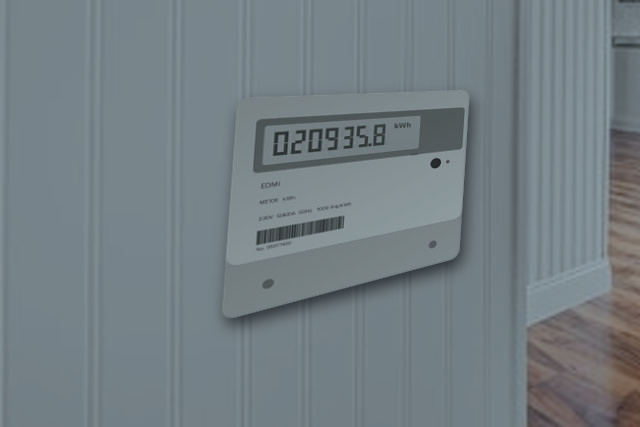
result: 20935.8 kWh
